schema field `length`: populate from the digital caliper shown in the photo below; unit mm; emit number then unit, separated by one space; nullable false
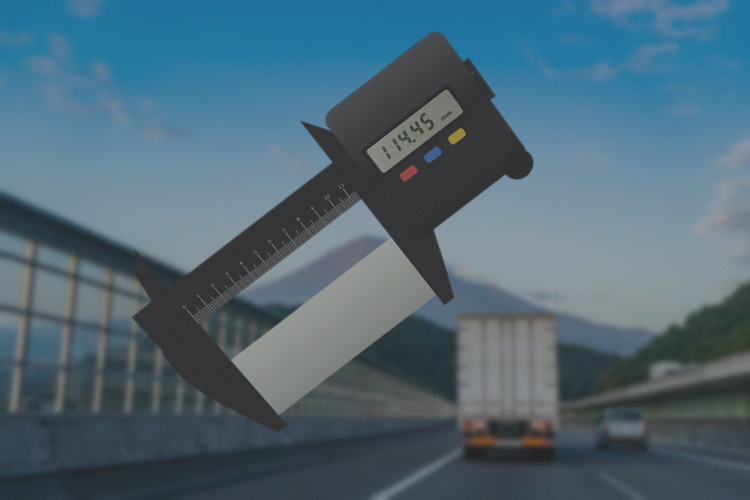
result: 114.45 mm
